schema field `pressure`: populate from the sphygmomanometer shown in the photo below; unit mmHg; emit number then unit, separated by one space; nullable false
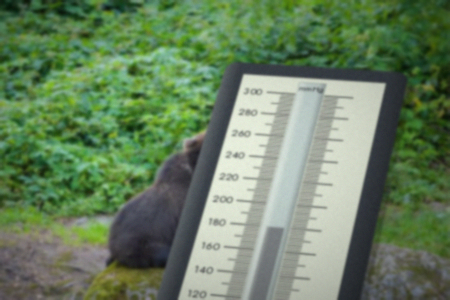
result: 180 mmHg
